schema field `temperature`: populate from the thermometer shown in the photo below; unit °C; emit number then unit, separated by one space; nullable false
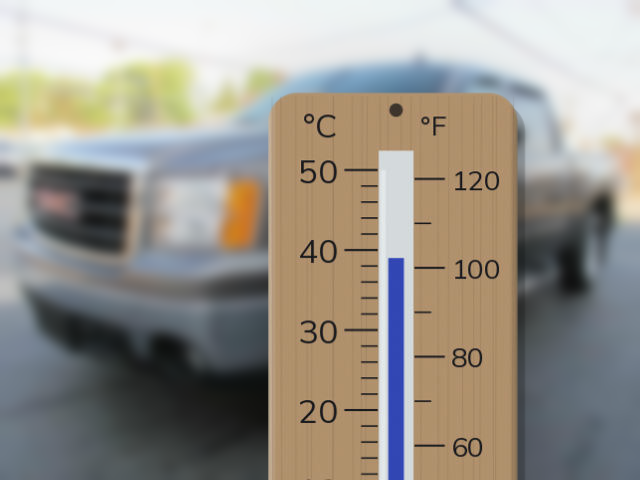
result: 39 °C
